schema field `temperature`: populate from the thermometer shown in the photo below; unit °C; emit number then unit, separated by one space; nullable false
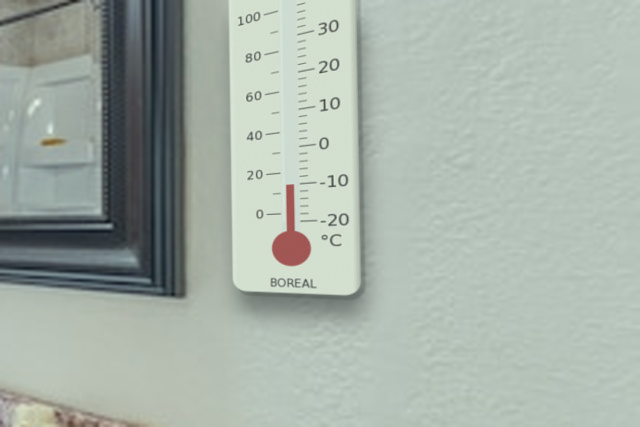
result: -10 °C
